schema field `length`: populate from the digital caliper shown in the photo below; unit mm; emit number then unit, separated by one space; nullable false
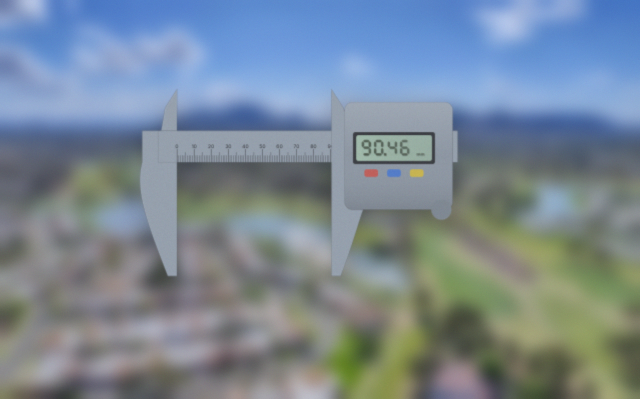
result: 90.46 mm
